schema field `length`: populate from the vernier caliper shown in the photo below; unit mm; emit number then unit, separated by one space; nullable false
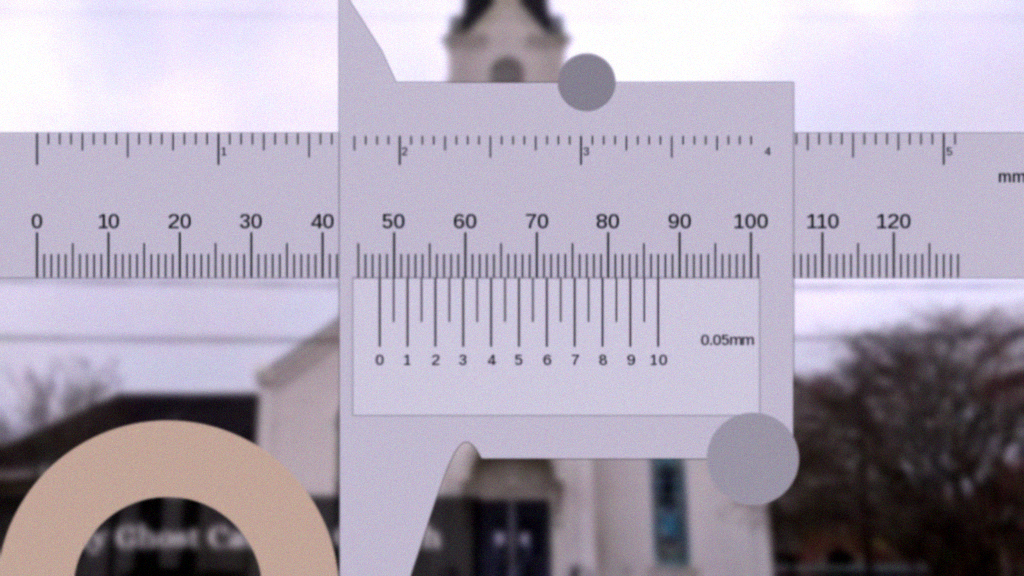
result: 48.0 mm
